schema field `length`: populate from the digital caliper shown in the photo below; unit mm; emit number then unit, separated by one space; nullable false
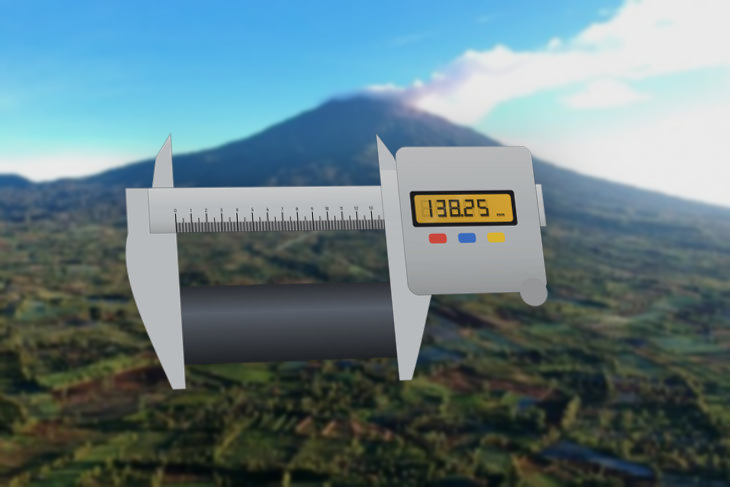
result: 138.25 mm
